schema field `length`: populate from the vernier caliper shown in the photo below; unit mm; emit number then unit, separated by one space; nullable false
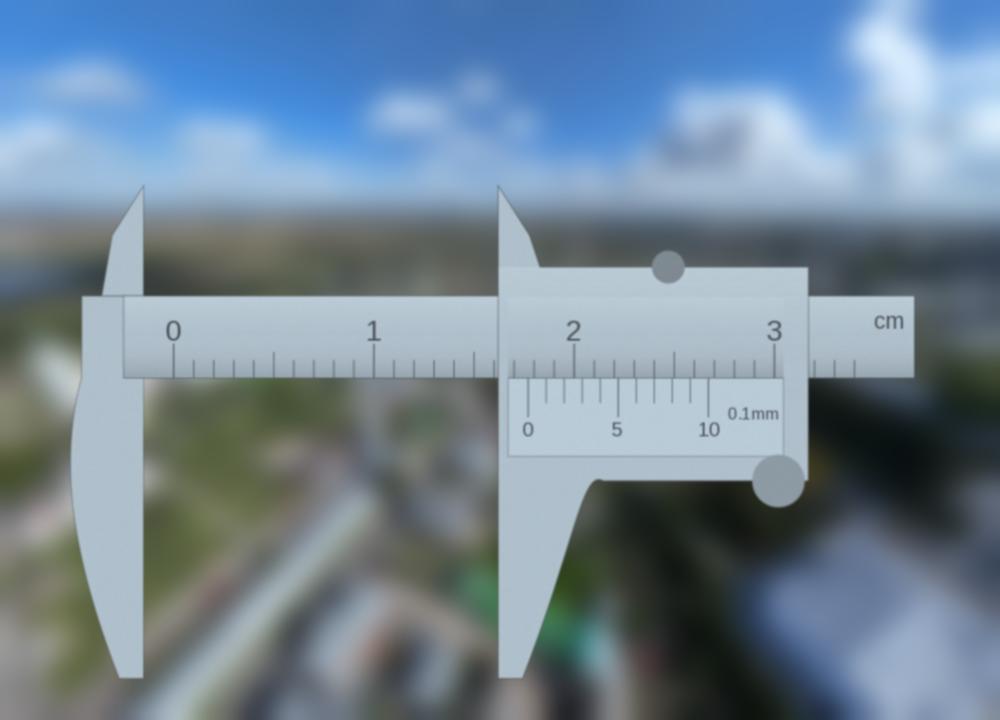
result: 17.7 mm
